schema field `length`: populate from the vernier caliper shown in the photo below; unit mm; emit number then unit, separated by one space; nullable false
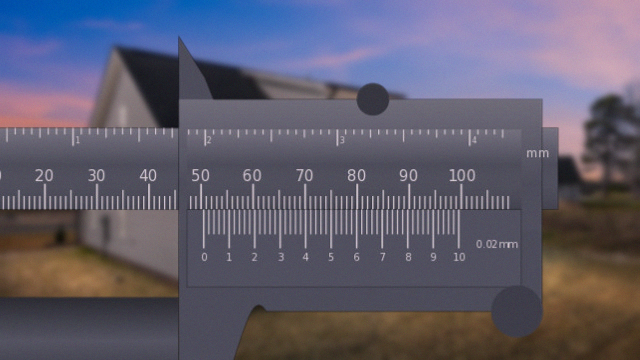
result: 50.5 mm
